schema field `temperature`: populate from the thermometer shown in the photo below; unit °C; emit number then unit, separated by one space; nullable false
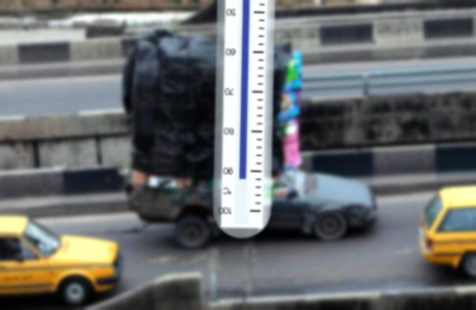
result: 92 °C
